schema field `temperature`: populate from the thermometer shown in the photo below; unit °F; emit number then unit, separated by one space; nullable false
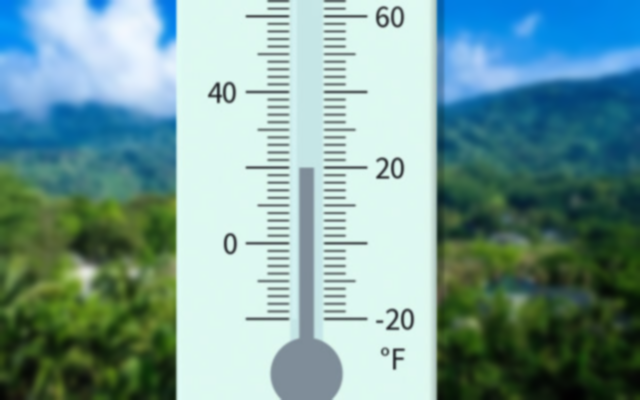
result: 20 °F
